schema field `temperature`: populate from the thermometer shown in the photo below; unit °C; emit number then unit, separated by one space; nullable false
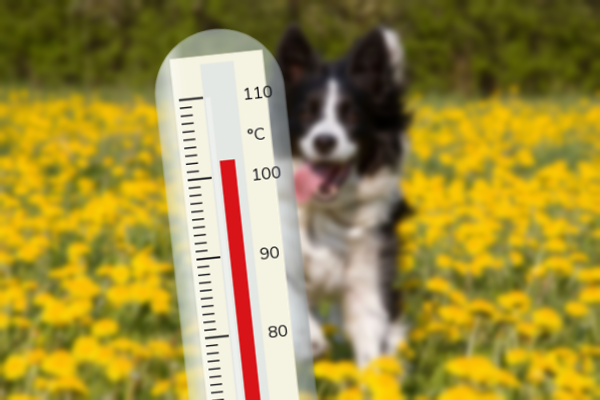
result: 102 °C
